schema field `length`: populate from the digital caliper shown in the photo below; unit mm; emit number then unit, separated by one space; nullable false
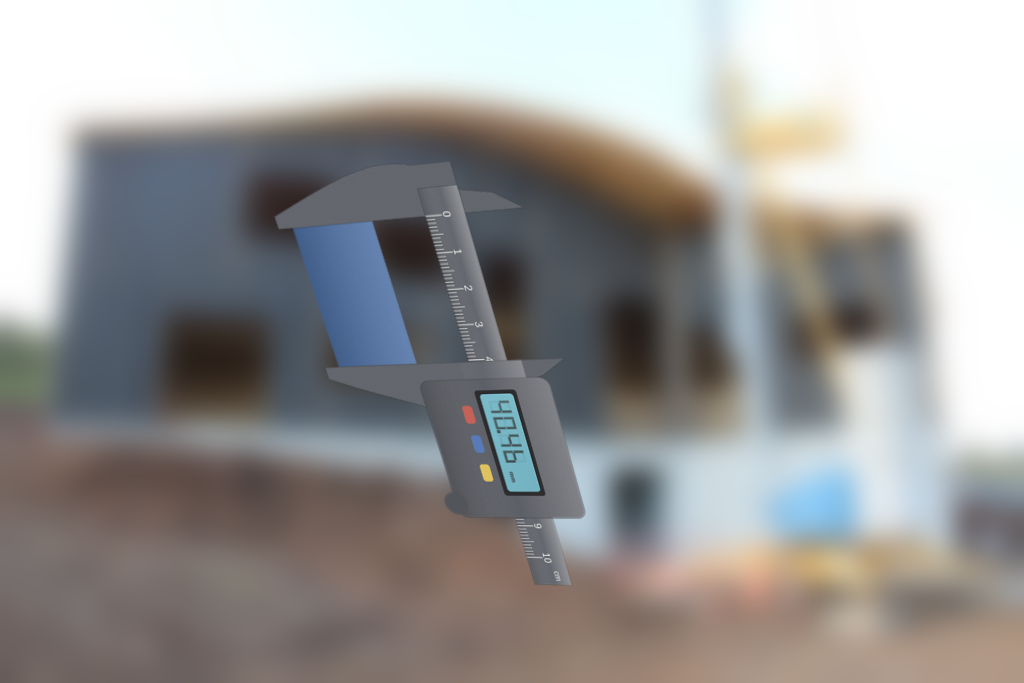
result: 40.46 mm
